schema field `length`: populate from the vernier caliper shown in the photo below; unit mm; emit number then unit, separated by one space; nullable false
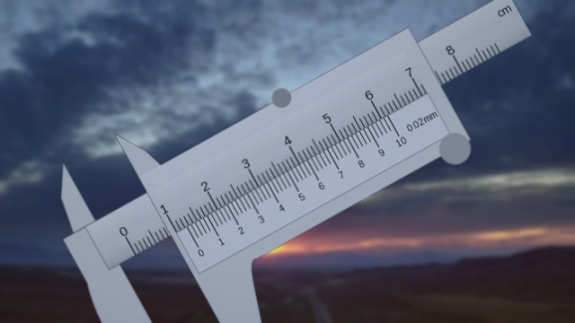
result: 12.5 mm
